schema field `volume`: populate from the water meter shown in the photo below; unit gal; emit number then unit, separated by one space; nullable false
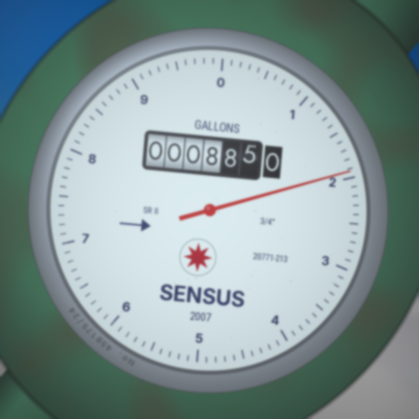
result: 8851.9 gal
